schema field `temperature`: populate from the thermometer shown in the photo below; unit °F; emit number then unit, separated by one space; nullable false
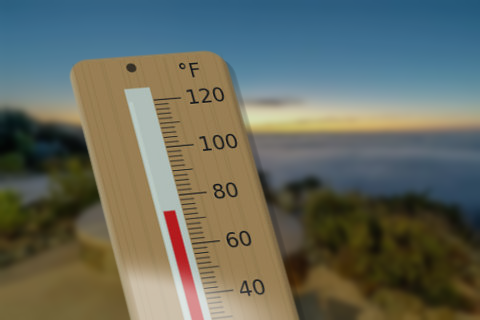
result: 74 °F
